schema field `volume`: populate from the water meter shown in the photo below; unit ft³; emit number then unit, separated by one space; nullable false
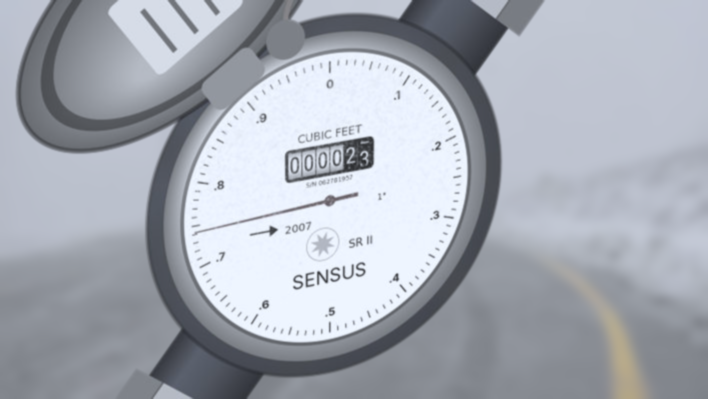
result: 22.74 ft³
